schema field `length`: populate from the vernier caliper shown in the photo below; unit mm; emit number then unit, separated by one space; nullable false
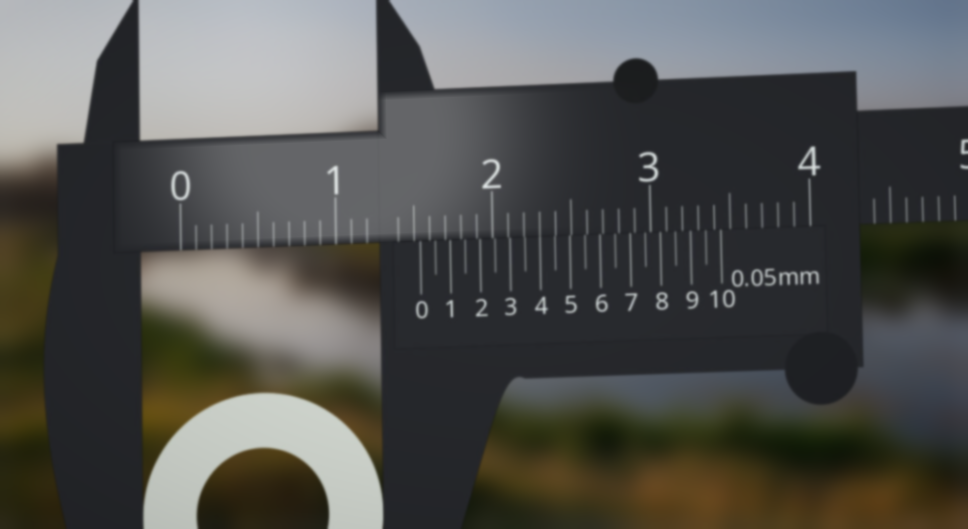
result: 15.4 mm
